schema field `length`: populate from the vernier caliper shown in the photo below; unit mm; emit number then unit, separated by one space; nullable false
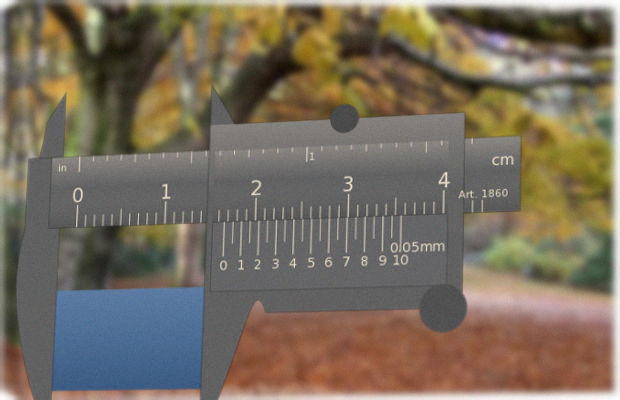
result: 16.6 mm
